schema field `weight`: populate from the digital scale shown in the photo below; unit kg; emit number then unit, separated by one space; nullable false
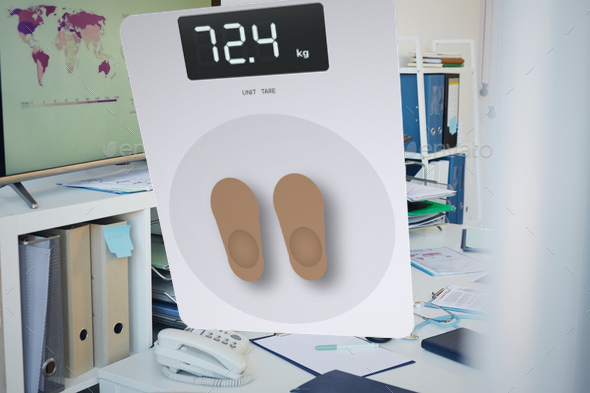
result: 72.4 kg
